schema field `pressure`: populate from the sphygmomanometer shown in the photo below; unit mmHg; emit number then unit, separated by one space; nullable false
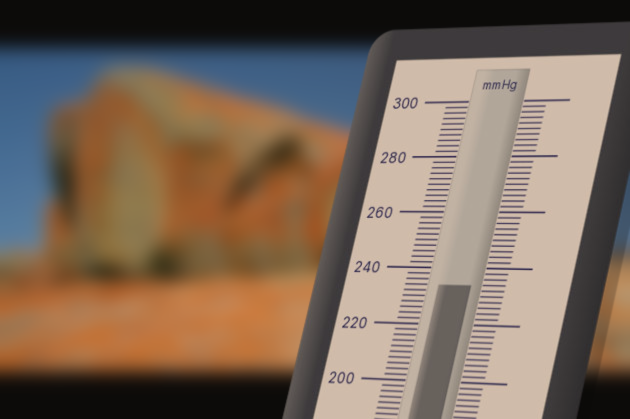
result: 234 mmHg
